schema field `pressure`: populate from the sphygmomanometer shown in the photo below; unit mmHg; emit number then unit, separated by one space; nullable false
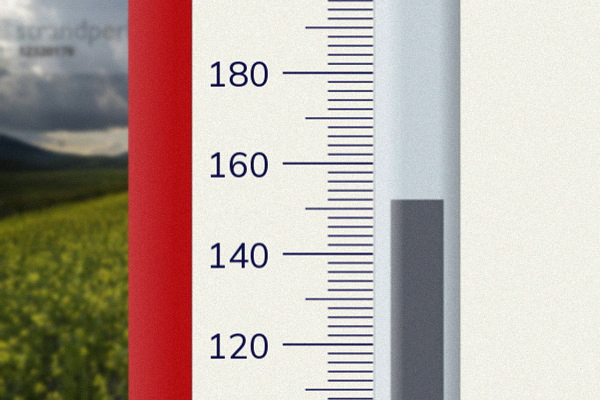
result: 152 mmHg
